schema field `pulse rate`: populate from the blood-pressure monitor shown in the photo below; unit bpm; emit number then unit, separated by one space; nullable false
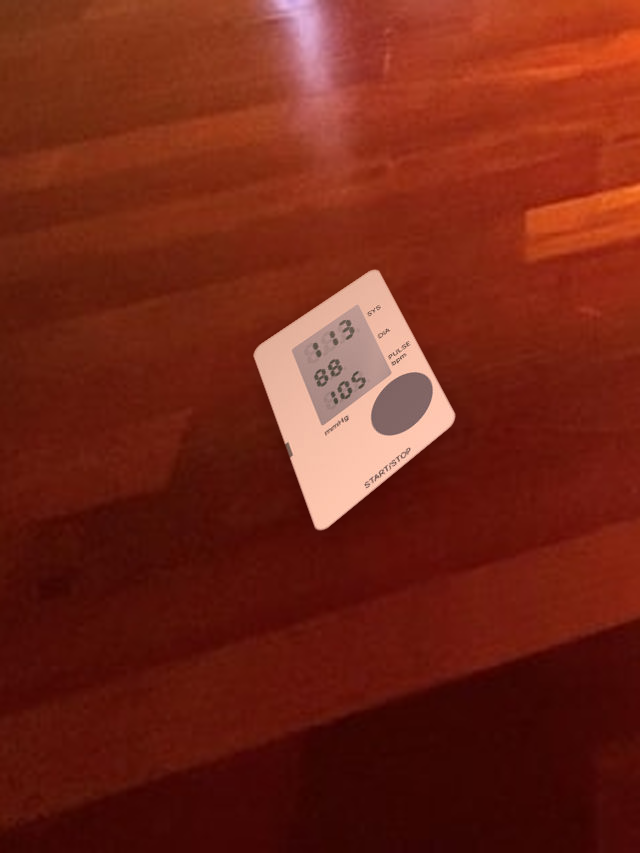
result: 105 bpm
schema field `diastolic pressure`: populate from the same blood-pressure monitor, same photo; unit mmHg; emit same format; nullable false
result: 88 mmHg
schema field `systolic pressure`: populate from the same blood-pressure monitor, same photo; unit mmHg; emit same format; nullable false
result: 113 mmHg
